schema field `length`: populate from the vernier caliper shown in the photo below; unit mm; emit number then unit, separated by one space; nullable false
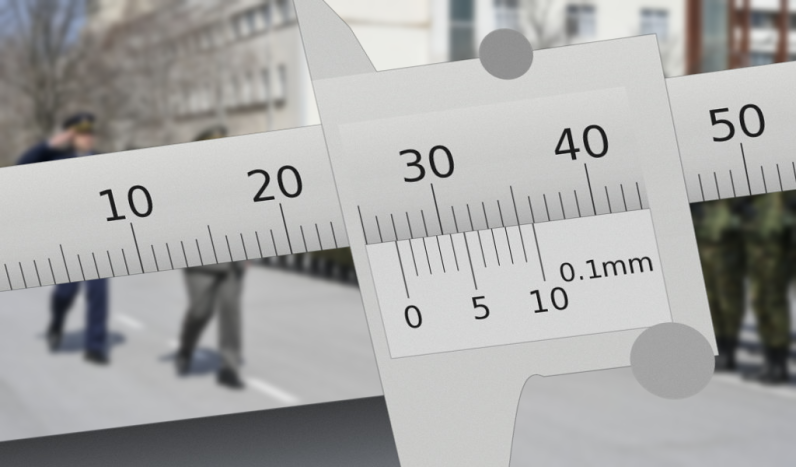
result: 26.9 mm
